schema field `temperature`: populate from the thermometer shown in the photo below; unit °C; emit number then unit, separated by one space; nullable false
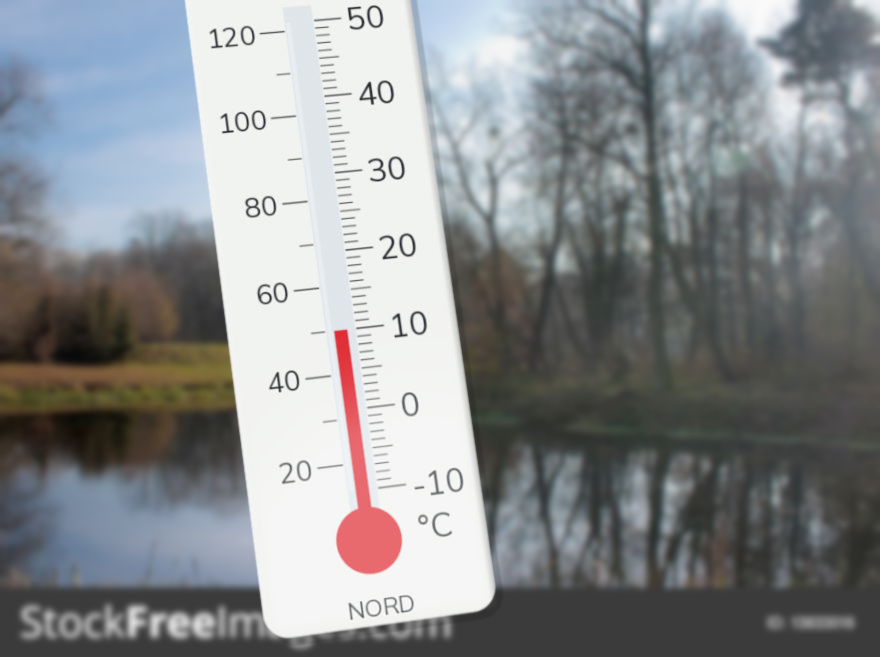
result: 10 °C
